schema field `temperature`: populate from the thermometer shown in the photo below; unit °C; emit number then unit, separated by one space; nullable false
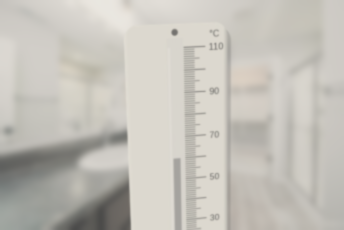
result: 60 °C
